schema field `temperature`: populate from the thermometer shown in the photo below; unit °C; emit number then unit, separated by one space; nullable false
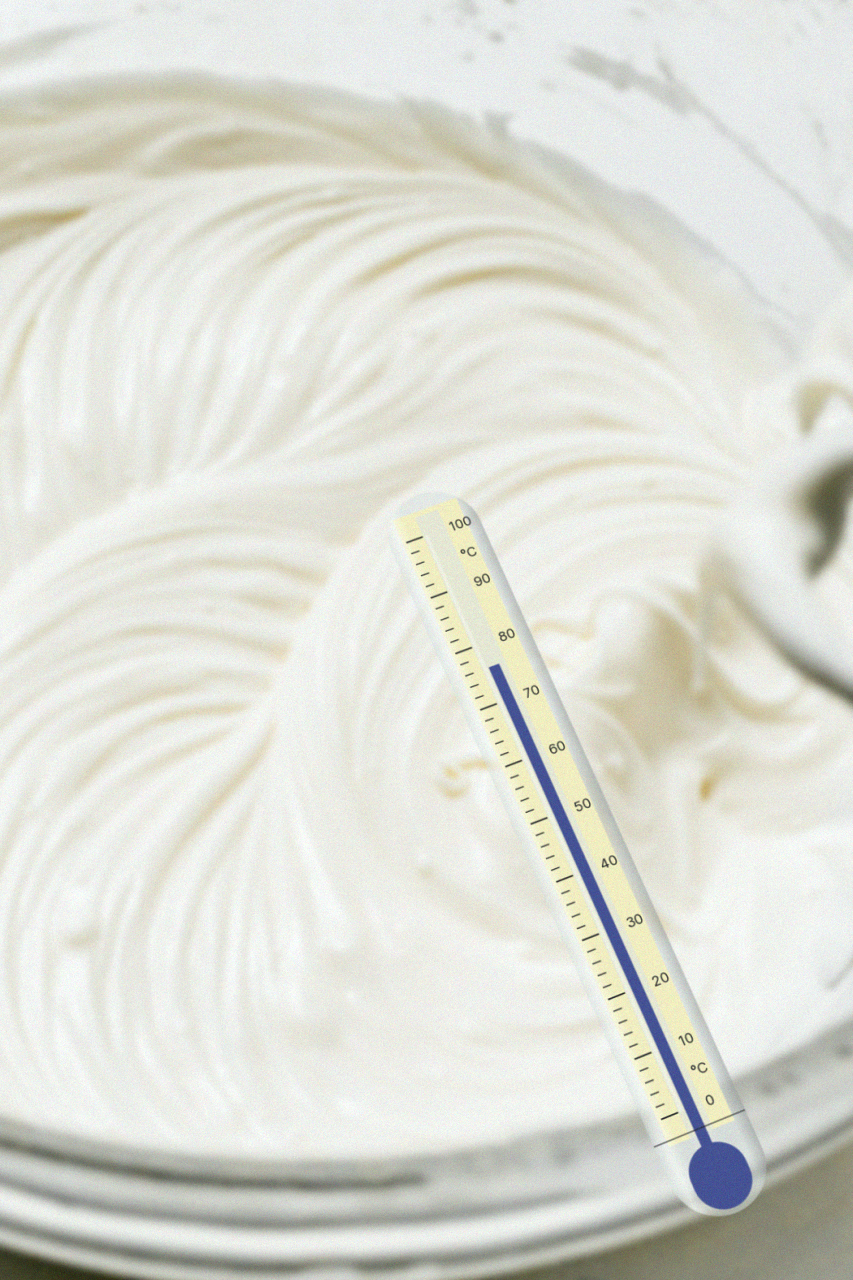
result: 76 °C
